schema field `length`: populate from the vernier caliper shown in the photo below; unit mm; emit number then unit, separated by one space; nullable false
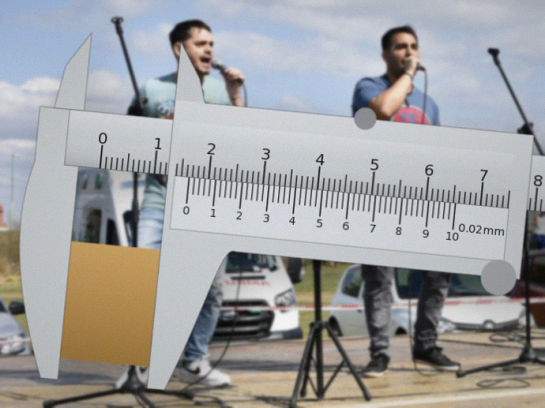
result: 16.4 mm
